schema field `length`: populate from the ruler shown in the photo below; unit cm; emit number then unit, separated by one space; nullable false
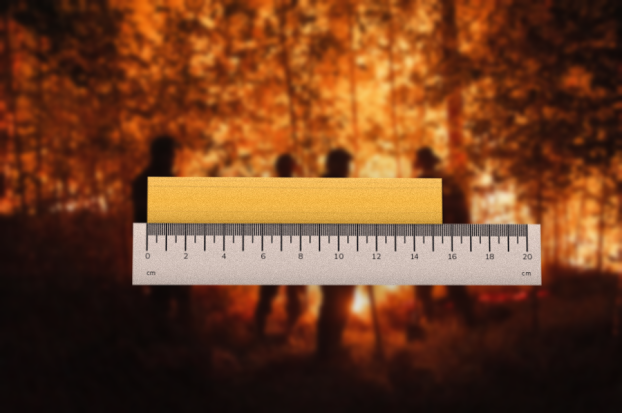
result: 15.5 cm
